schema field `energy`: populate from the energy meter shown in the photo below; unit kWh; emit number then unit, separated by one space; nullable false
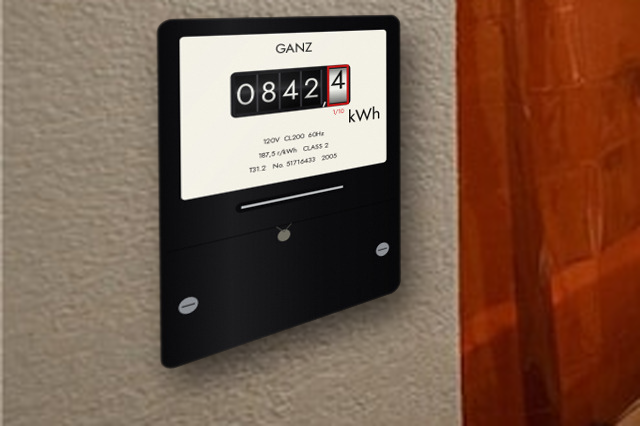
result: 842.4 kWh
